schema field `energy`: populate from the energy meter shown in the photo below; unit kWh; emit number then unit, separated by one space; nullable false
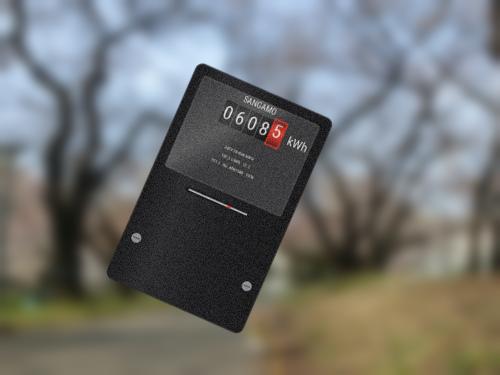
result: 608.5 kWh
